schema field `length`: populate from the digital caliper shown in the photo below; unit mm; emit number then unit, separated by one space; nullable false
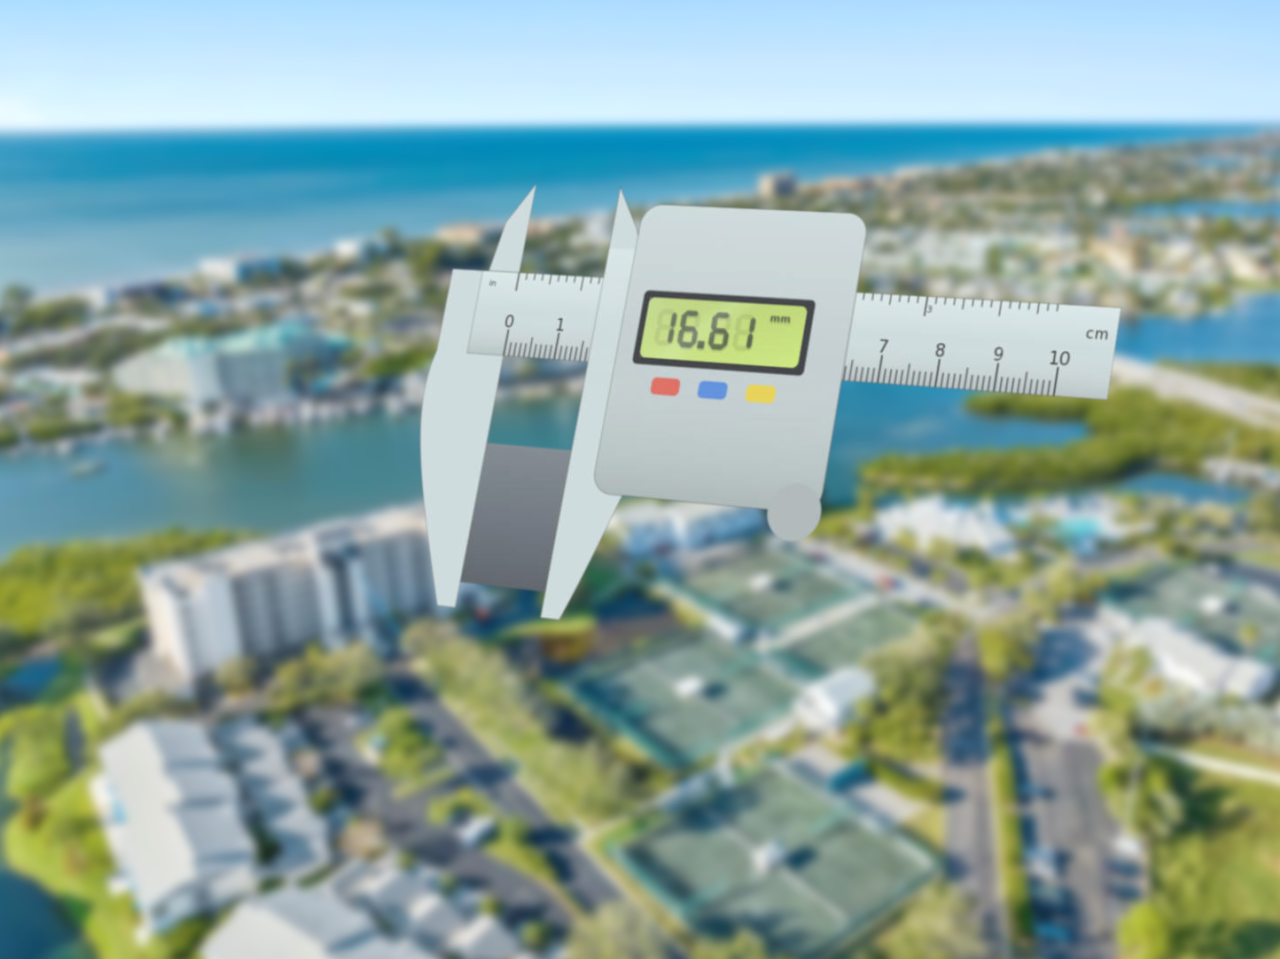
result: 16.61 mm
